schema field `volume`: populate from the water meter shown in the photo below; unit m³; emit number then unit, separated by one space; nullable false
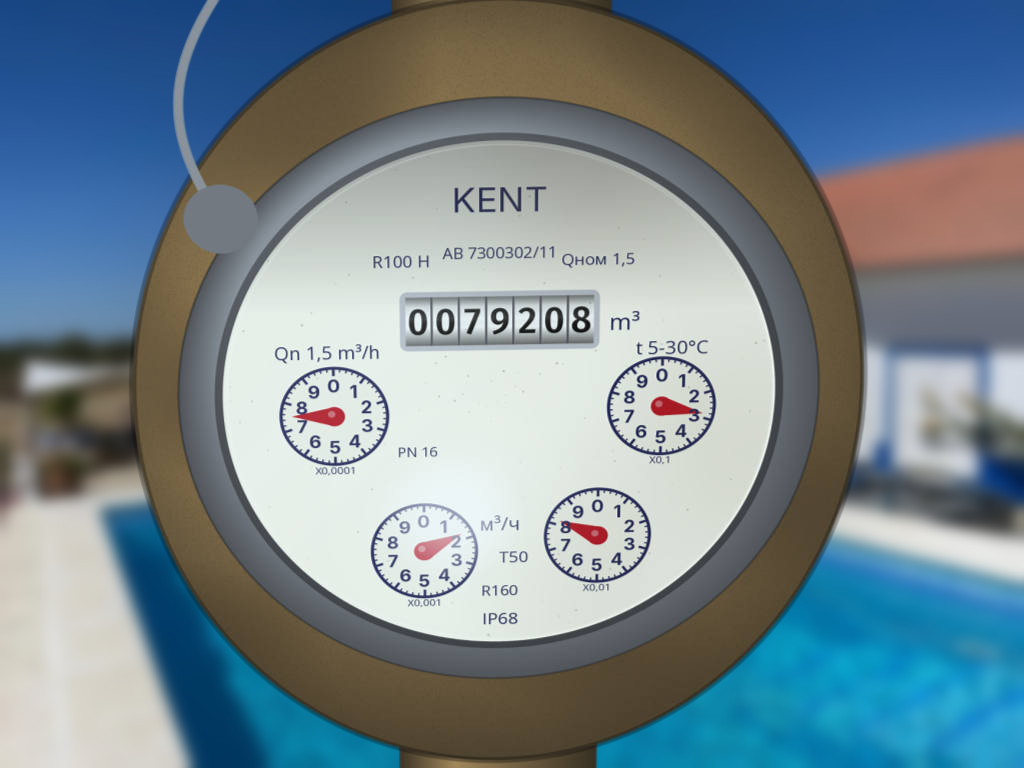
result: 79208.2817 m³
